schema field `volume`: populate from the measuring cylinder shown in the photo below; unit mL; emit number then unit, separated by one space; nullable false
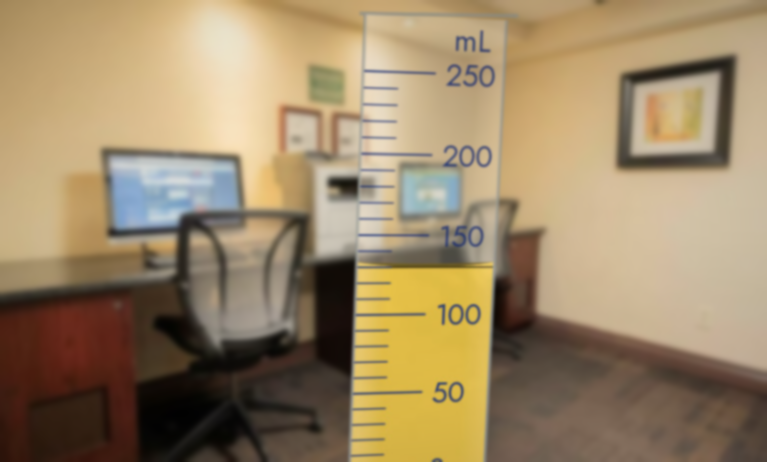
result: 130 mL
